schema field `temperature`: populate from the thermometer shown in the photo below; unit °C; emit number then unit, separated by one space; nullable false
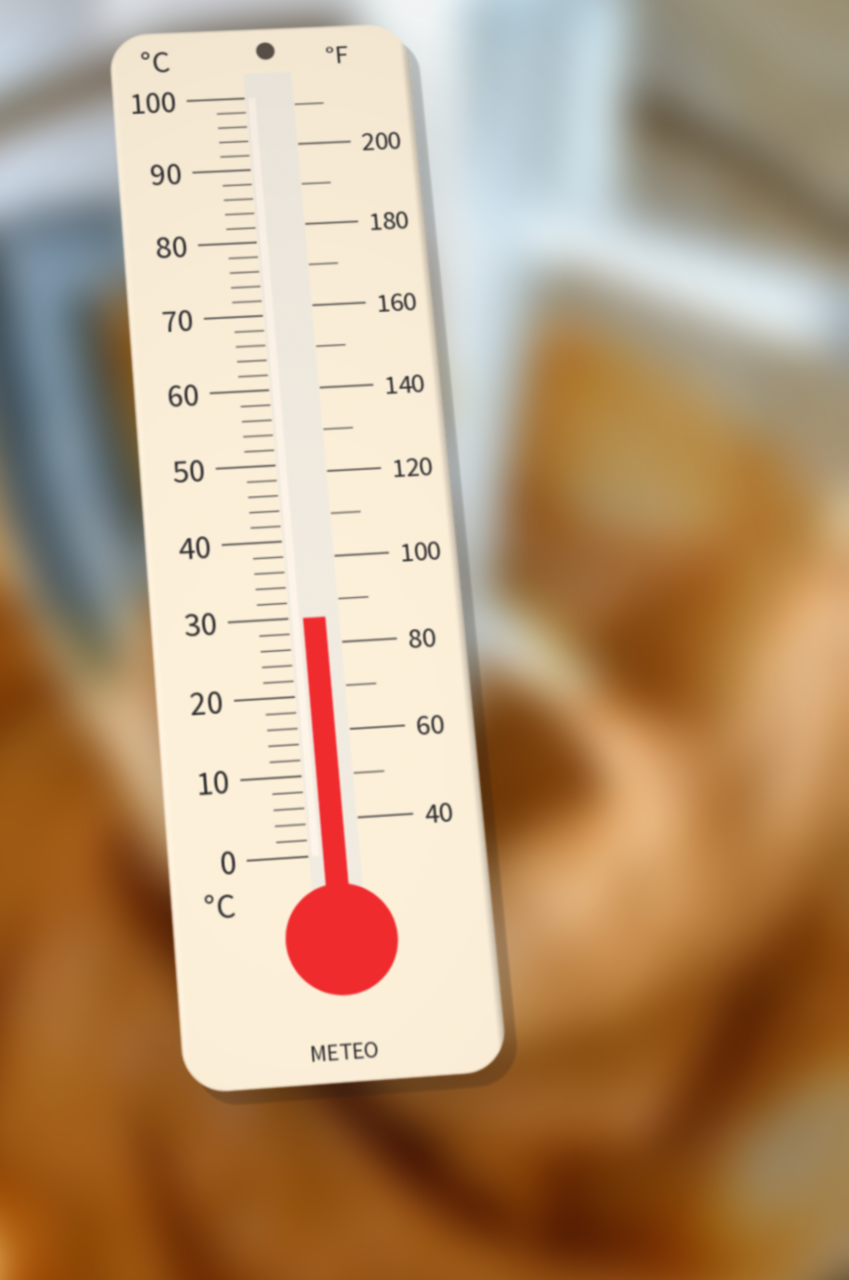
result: 30 °C
